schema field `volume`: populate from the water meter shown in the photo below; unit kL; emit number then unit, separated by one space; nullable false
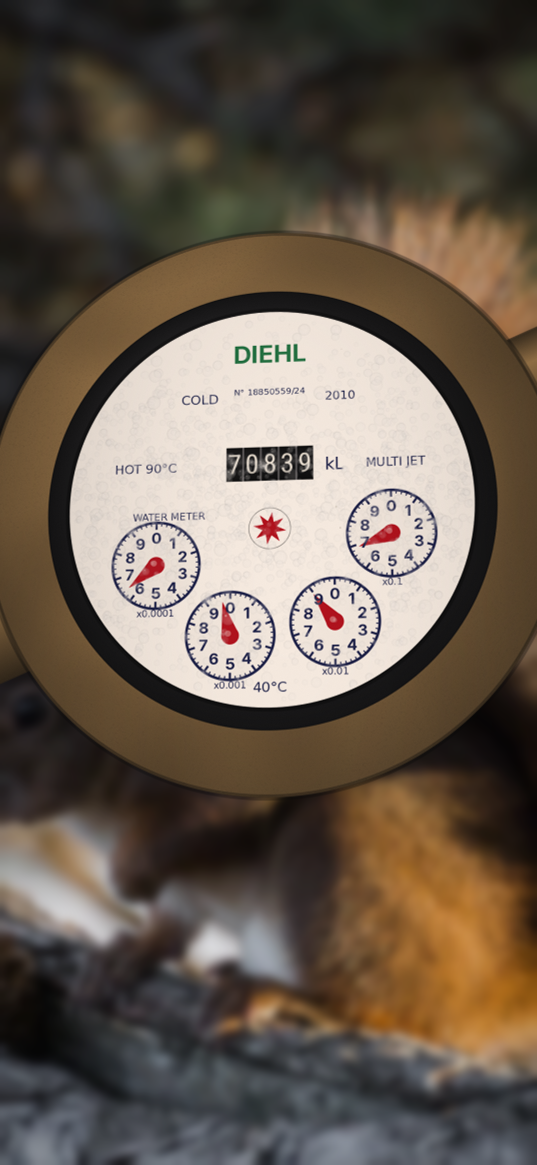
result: 70839.6896 kL
